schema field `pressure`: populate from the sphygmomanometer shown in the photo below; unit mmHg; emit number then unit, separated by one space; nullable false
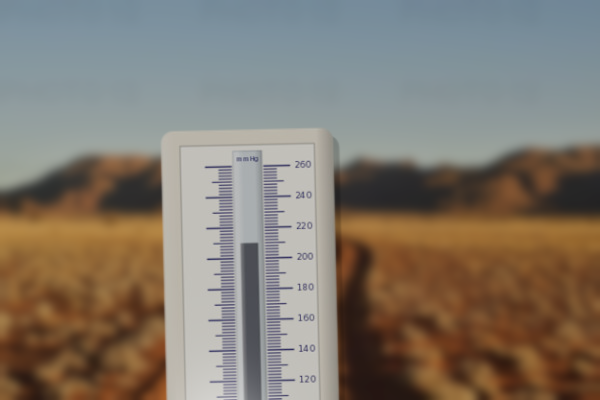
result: 210 mmHg
